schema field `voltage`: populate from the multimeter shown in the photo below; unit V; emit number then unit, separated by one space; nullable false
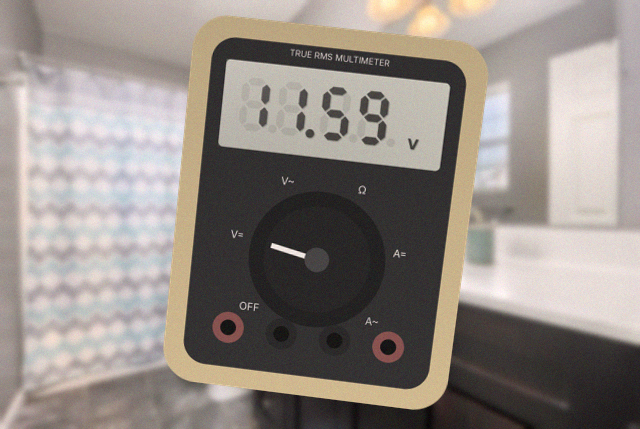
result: 11.59 V
